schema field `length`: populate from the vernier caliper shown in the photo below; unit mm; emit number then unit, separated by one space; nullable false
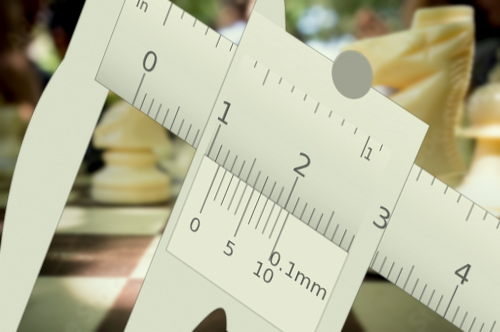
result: 11.6 mm
